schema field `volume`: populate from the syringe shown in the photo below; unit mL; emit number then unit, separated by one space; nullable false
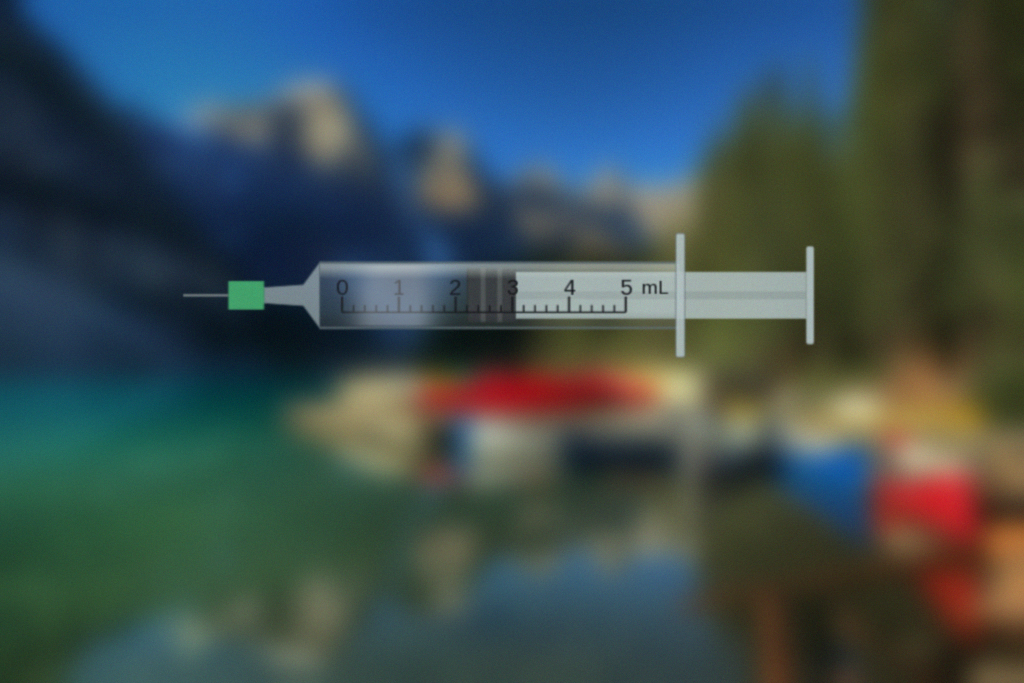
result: 2.2 mL
